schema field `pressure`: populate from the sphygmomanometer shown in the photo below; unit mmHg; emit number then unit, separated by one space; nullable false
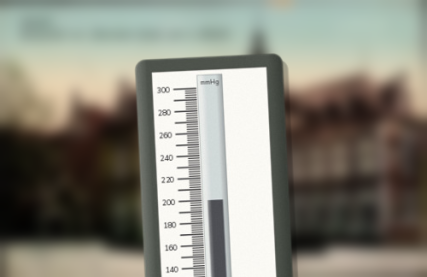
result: 200 mmHg
